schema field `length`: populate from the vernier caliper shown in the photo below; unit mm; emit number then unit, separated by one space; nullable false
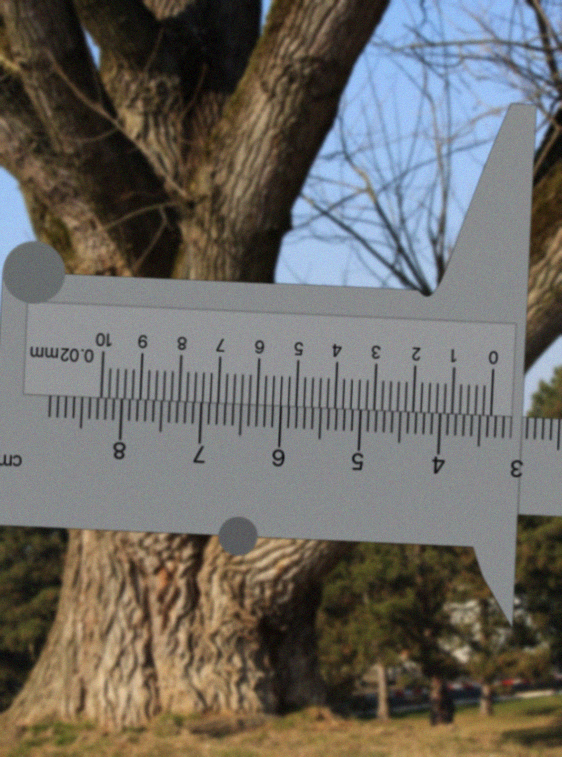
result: 33.6 mm
